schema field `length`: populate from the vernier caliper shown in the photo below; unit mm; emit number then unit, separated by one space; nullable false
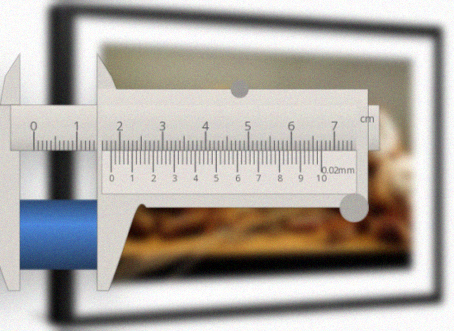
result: 18.0 mm
